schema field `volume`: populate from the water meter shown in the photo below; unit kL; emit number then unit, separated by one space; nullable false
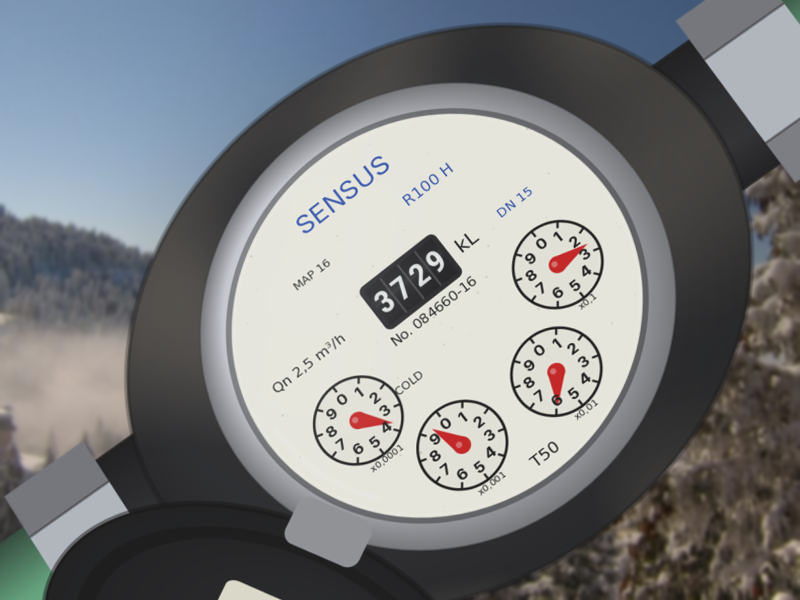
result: 3729.2593 kL
